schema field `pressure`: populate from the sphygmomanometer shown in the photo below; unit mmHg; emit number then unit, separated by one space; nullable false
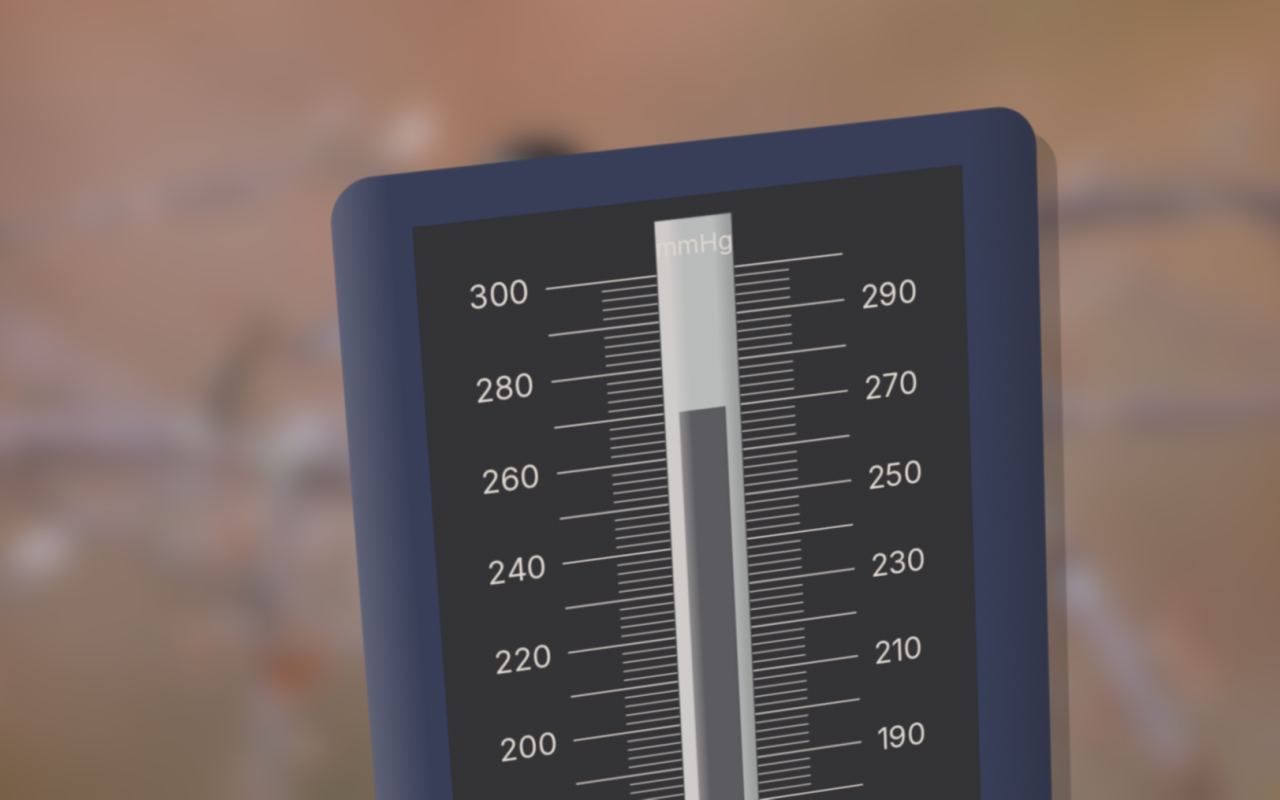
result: 270 mmHg
